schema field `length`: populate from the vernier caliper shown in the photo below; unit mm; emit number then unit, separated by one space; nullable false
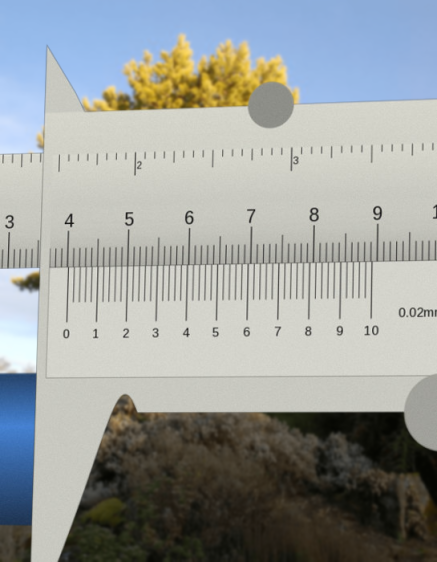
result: 40.2 mm
